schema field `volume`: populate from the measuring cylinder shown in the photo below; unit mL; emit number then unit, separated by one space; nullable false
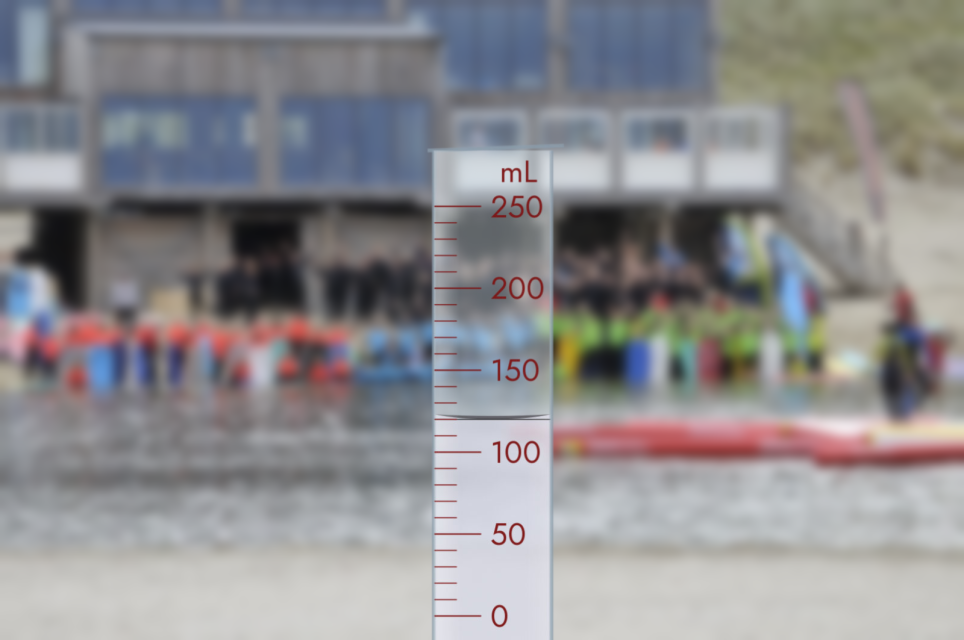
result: 120 mL
